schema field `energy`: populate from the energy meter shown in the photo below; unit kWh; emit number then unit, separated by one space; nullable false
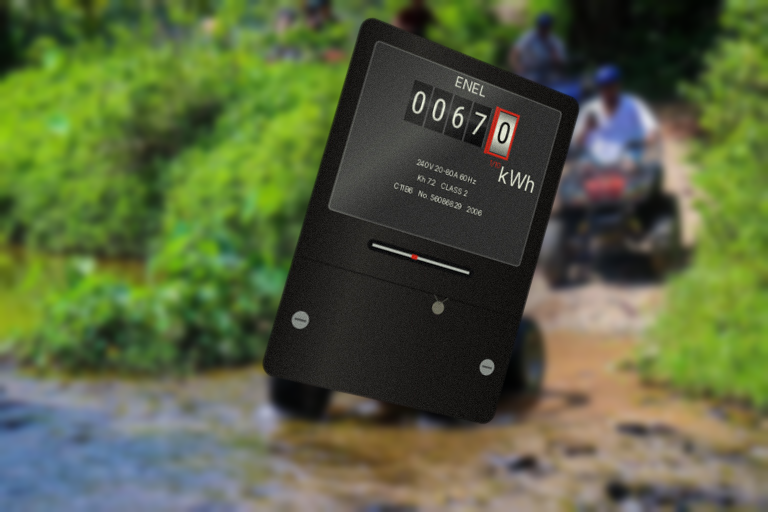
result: 67.0 kWh
